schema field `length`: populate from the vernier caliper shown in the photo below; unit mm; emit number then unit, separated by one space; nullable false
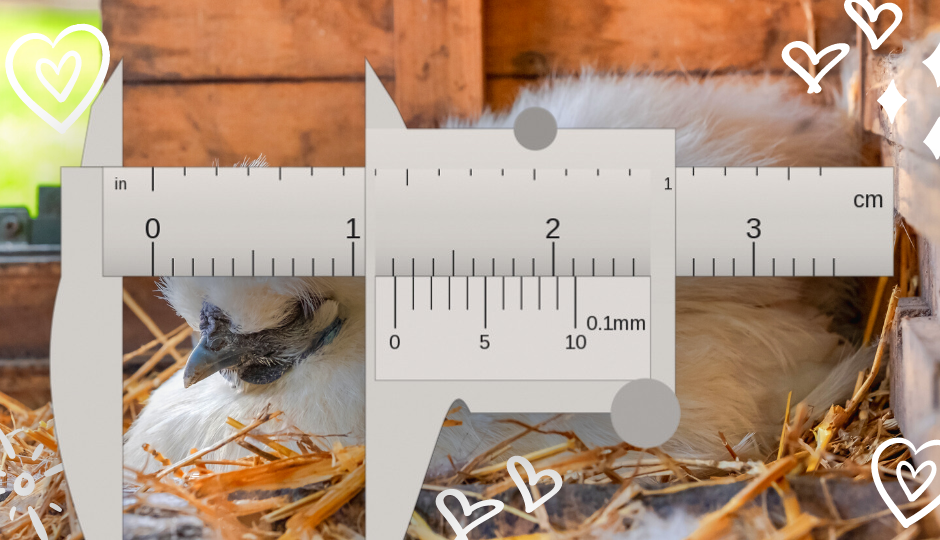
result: 12.1 mm
